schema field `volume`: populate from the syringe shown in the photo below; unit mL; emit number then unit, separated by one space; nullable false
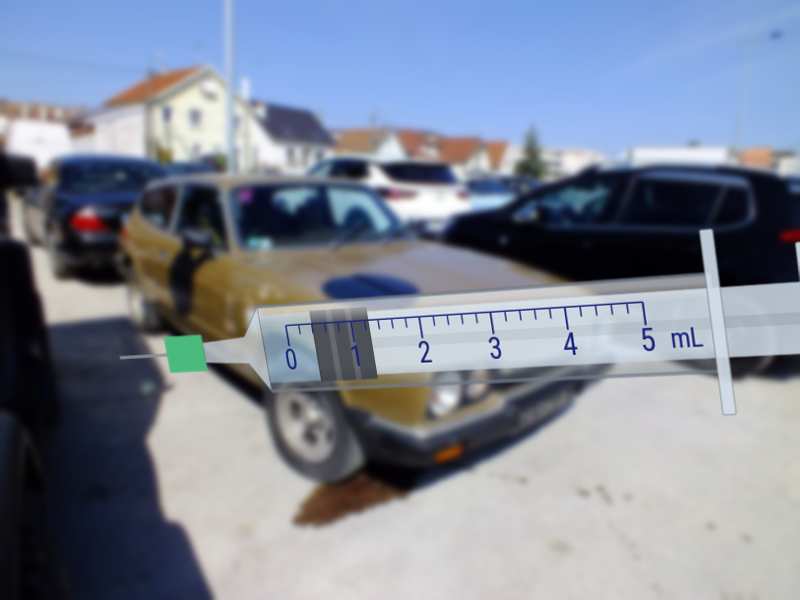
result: 0.4 mL
